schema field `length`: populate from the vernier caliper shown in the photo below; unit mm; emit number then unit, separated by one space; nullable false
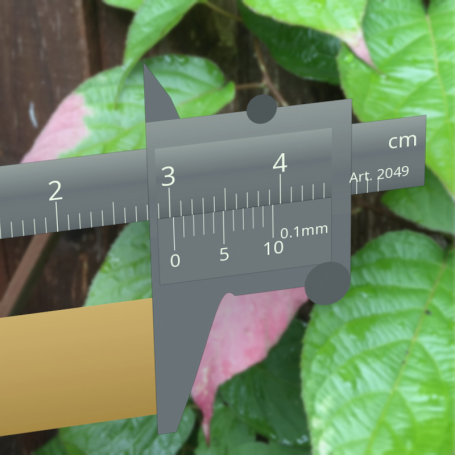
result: 30.3 mm
